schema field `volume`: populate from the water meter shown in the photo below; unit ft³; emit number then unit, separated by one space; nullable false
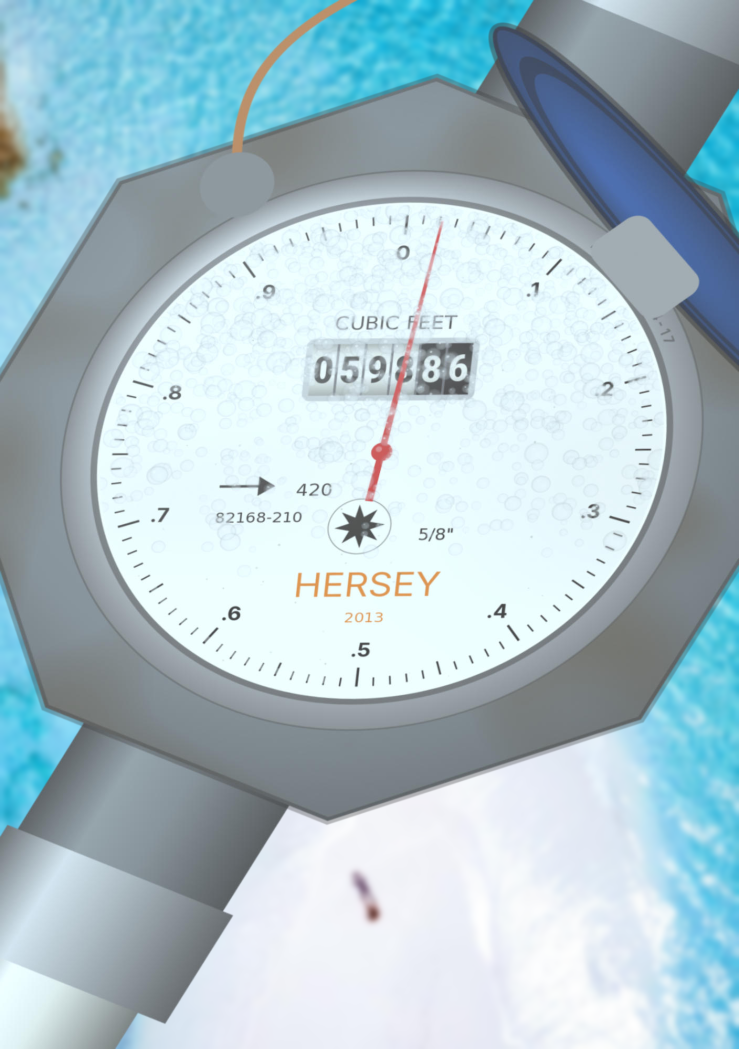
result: 59886.02 ft³
